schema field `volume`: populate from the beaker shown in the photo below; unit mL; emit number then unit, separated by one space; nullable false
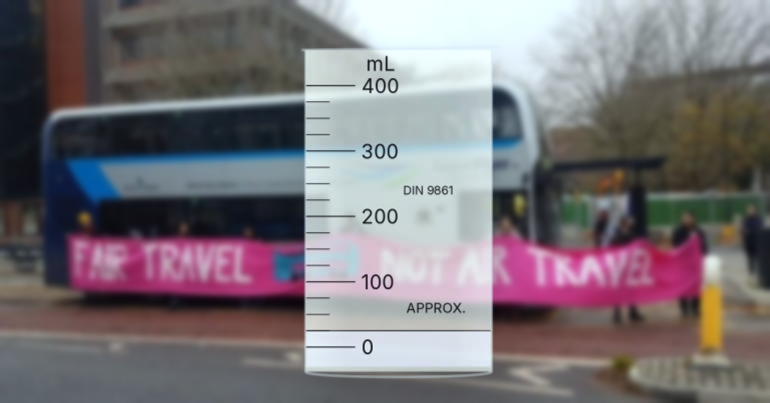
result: 25 mL
